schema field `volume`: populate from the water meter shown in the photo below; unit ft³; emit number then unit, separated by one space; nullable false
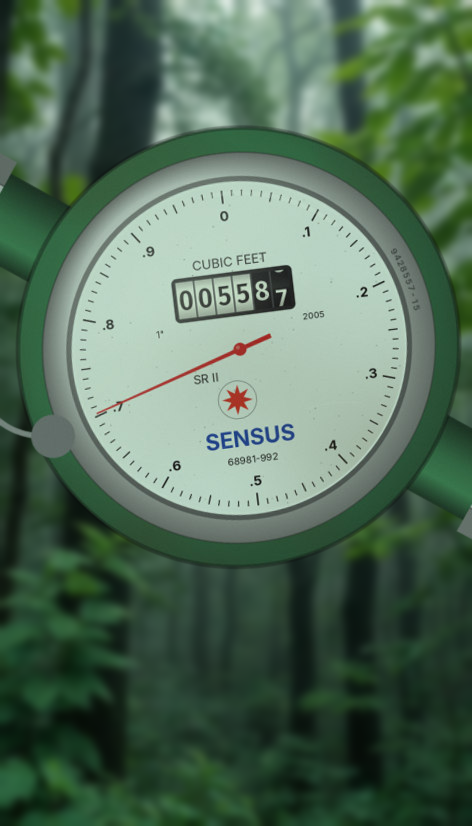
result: 5586.70 ft³
